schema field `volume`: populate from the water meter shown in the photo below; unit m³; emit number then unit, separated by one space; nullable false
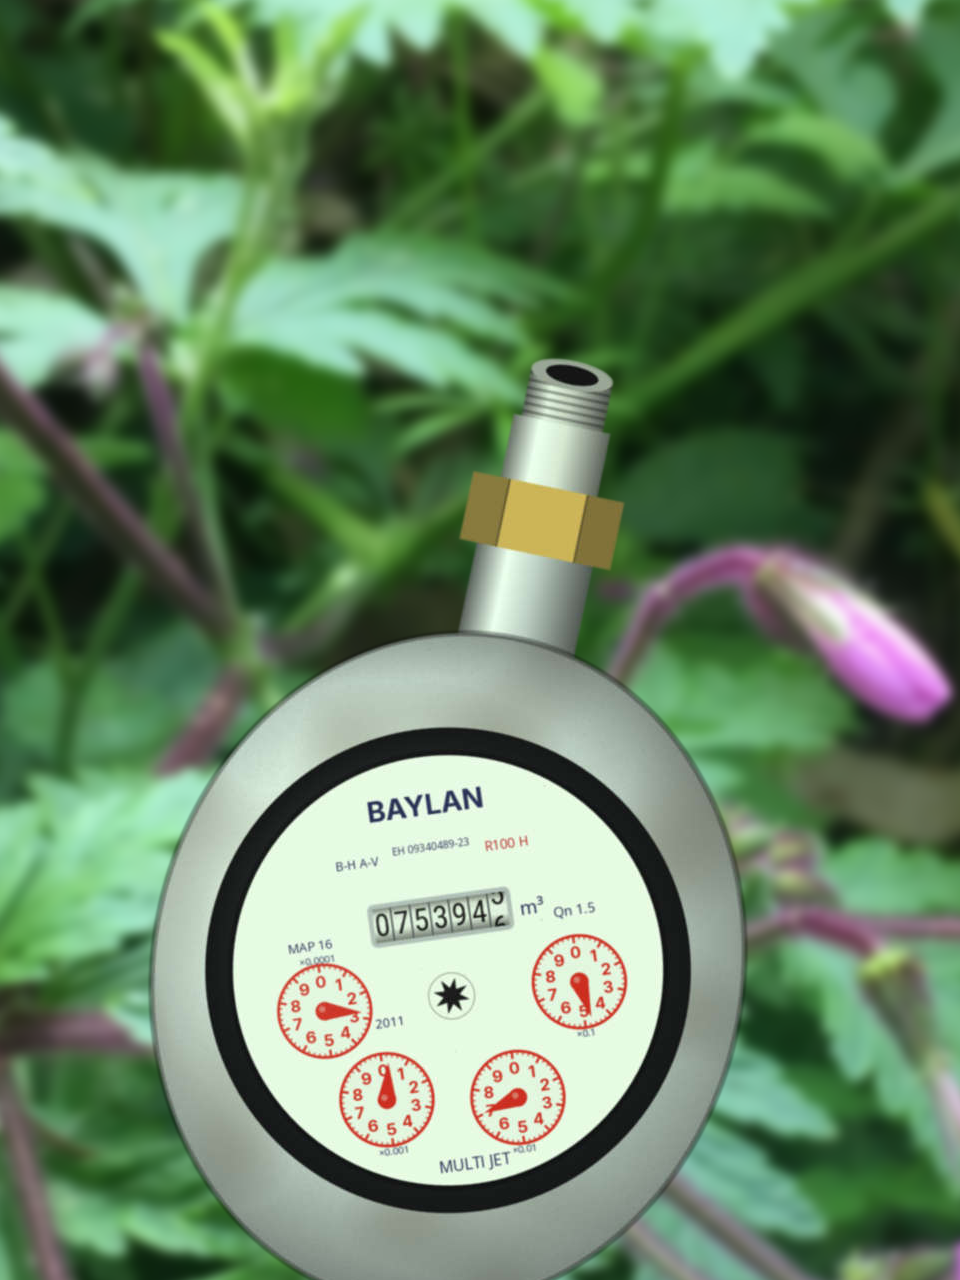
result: 753945.4702 m³
